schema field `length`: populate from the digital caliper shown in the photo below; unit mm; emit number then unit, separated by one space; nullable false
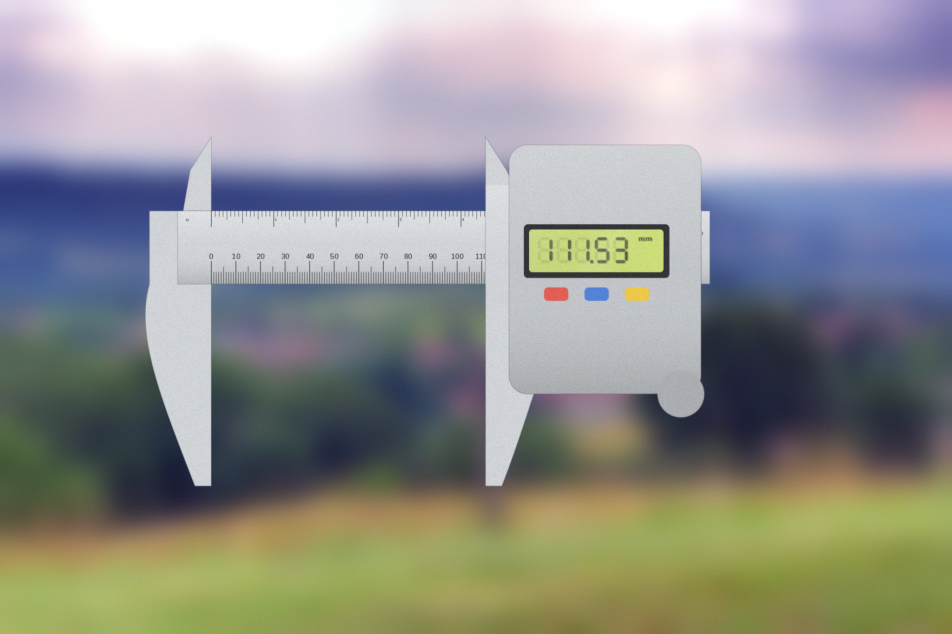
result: 111.53 mm
